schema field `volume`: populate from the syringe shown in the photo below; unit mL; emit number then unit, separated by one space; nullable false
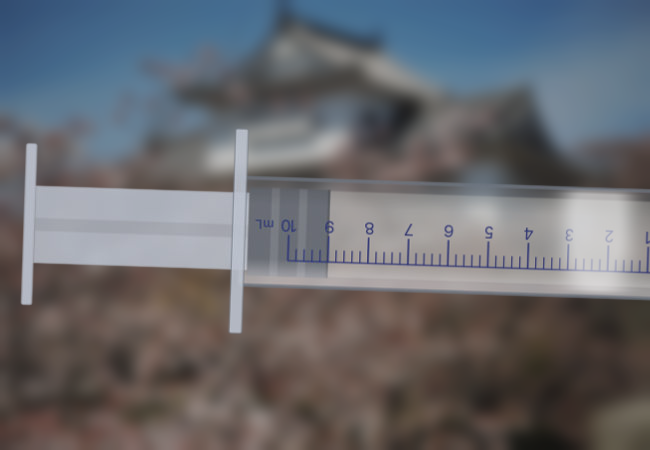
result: 9 mL
